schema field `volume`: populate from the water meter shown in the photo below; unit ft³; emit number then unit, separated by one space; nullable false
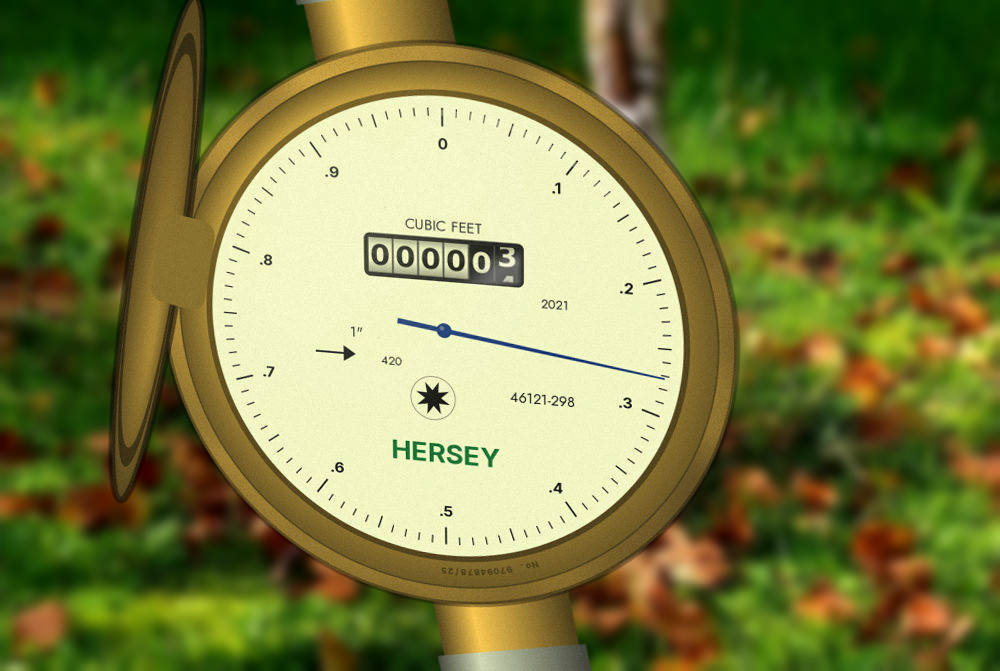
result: 3.27 ft³
